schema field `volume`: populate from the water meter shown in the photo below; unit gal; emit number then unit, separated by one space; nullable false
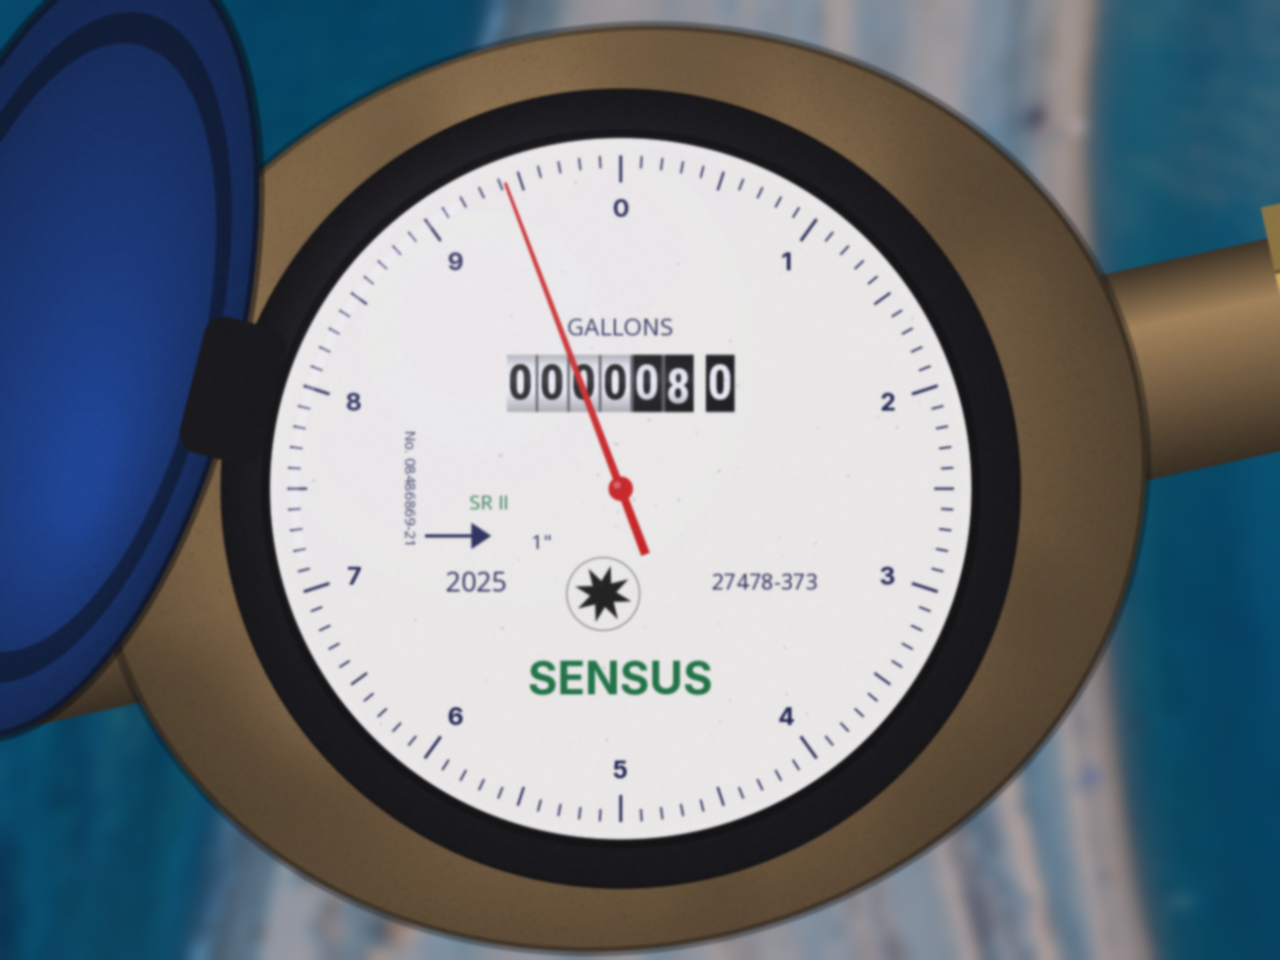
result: 79.4 gal
